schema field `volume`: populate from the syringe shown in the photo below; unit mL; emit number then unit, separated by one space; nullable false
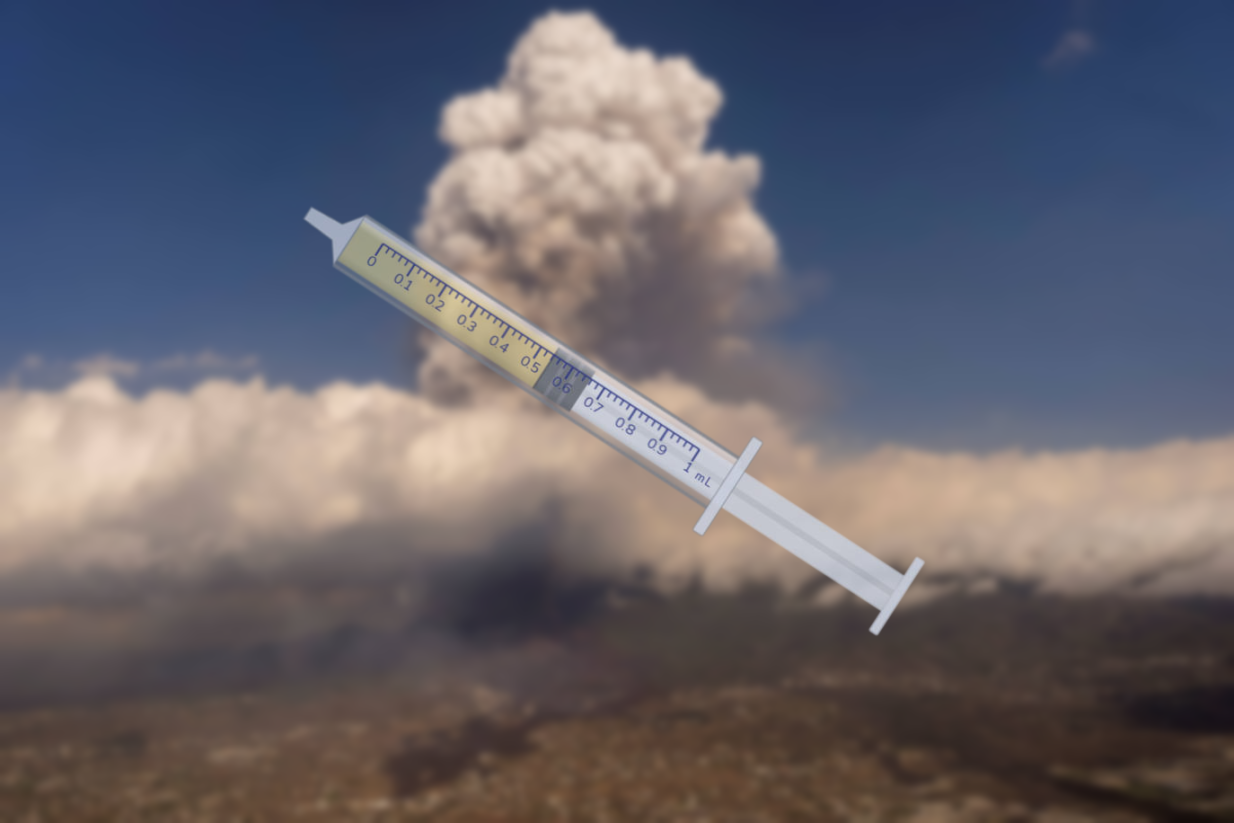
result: 0.54 mL
